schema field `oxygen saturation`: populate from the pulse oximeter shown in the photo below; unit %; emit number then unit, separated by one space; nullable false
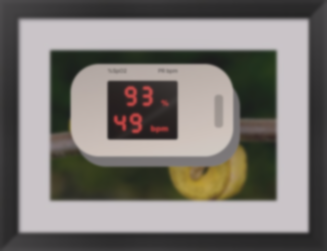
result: 93 %
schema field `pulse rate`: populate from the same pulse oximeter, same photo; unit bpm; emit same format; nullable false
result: 49 bpm
